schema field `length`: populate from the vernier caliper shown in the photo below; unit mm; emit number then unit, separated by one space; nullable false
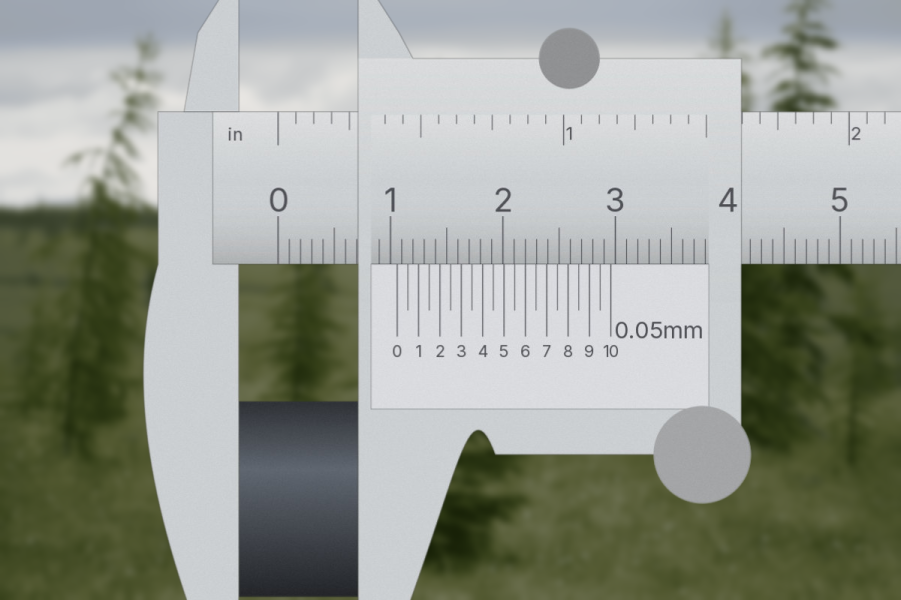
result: 10.6 mm
